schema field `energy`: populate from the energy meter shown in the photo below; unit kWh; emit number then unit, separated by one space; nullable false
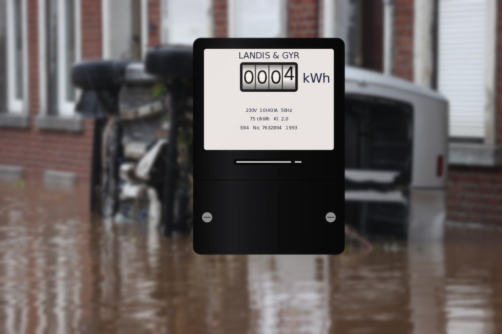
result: 4 kWh
